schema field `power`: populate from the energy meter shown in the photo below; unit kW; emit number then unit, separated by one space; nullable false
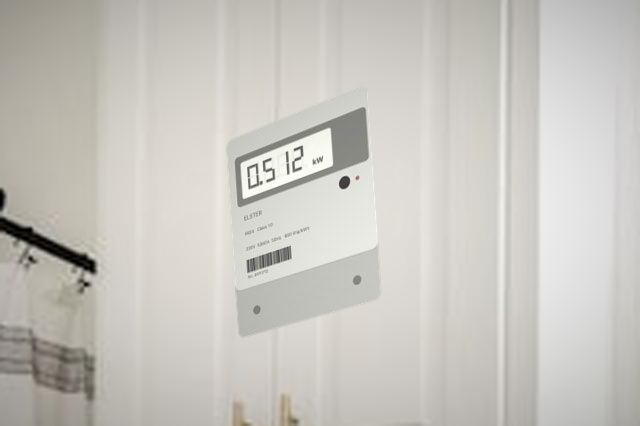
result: 0.512 kW
